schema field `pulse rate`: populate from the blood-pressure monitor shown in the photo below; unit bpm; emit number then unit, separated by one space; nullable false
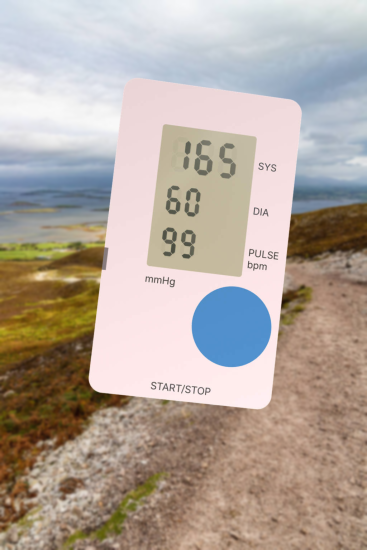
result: 99 bpm
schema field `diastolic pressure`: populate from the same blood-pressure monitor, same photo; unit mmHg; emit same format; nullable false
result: 60 mmHg
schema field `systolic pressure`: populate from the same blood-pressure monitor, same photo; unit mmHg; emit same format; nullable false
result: 165 mmHg
